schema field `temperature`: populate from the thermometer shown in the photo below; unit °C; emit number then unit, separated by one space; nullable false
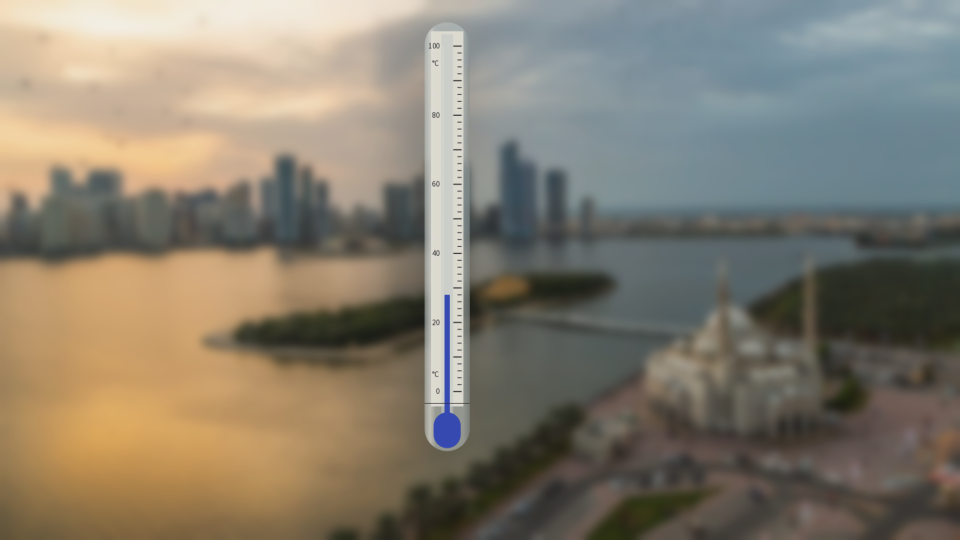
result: 28 °C
